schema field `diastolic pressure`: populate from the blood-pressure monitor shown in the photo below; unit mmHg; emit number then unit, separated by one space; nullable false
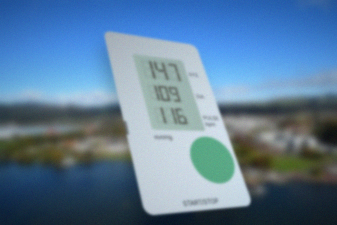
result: 109 mmHg
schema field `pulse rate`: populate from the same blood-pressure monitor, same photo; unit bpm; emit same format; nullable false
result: 116 bpm
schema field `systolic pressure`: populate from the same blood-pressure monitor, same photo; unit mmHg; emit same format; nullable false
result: 147 mmHg
